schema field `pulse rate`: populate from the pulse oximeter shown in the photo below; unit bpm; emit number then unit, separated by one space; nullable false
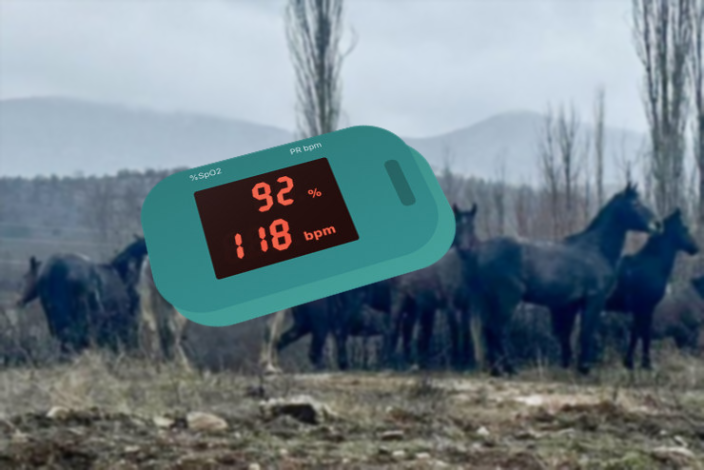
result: 118 bpm
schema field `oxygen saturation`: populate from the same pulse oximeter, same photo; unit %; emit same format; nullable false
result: 92 %
